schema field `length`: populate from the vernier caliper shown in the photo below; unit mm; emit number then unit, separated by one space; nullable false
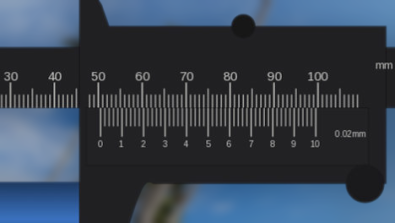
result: 50.5 mm
